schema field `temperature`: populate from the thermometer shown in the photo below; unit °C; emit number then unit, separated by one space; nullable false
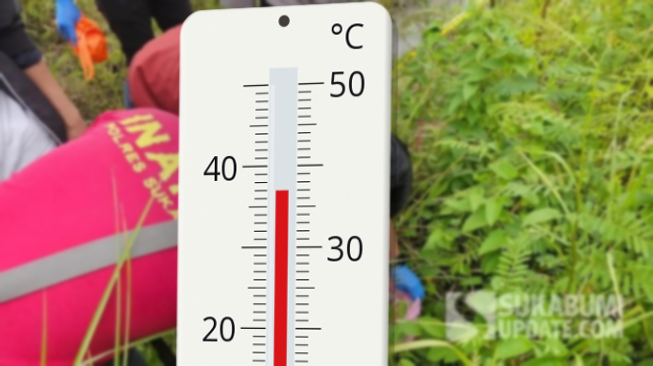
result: 37 °C
